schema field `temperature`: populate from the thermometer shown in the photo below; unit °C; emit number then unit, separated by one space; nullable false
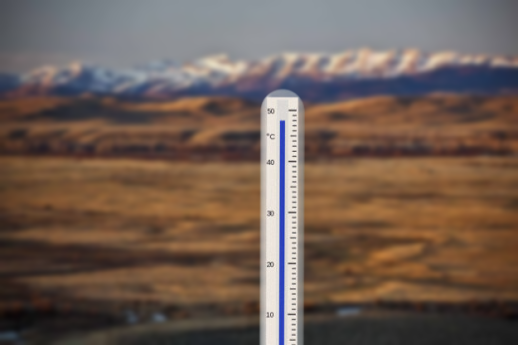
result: 48 °C
